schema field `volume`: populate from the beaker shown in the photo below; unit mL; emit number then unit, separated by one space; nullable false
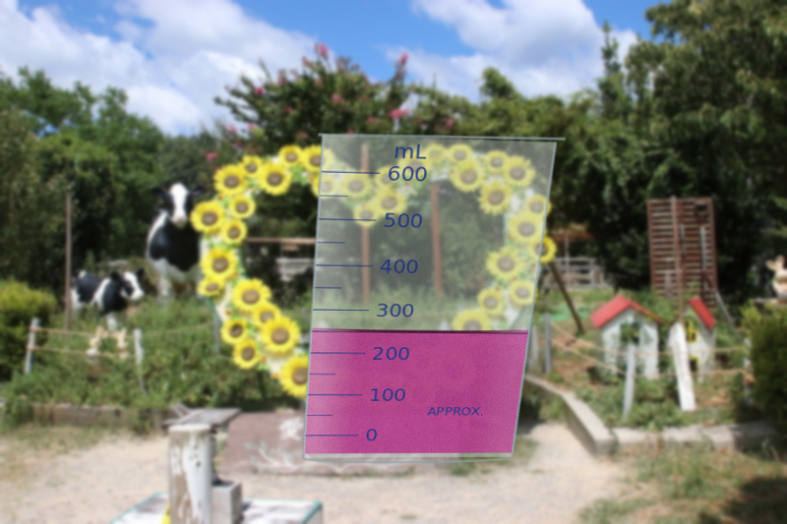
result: 250 mL
